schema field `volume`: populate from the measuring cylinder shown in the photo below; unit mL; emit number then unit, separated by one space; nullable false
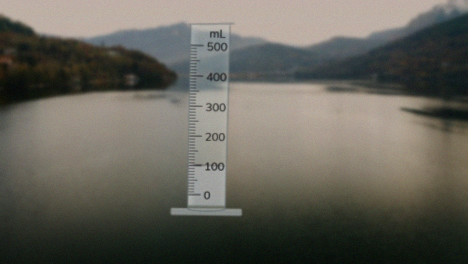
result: 100 mL
